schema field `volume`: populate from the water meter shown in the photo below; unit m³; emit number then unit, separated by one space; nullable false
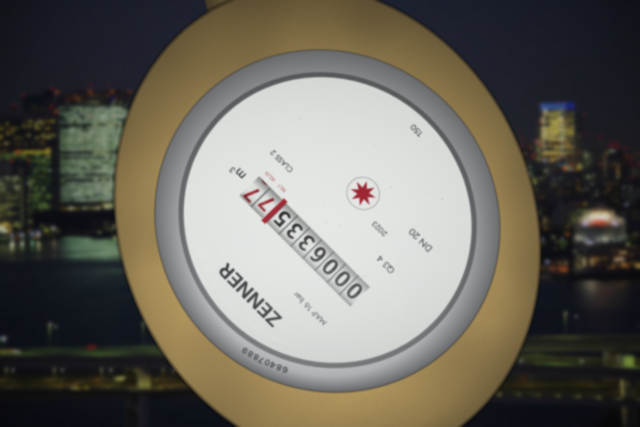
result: 6335.77 m³
